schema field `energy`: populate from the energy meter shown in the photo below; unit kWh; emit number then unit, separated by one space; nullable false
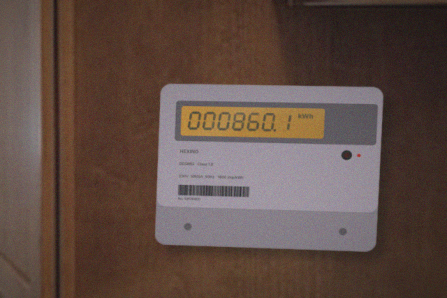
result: 860.1 kWh
